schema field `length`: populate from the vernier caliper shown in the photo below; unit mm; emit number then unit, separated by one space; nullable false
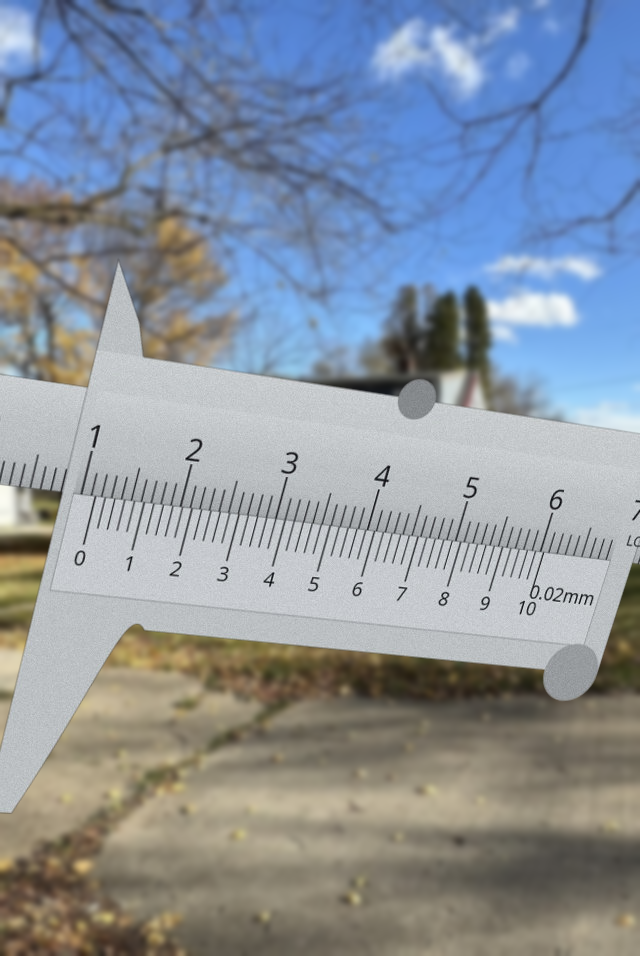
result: 11.4 mm
